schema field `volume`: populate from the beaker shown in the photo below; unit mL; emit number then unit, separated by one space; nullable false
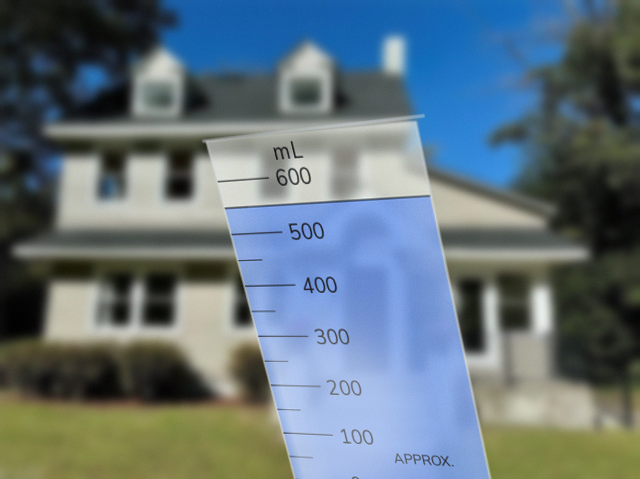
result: 550 mL
